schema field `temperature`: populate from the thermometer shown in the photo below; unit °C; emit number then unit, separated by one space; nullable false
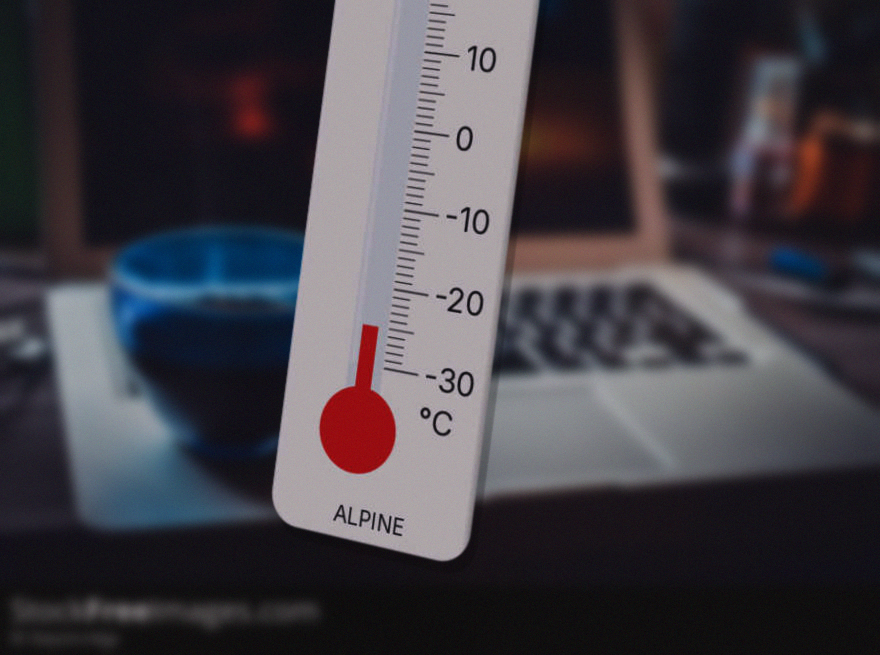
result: -25 °C
